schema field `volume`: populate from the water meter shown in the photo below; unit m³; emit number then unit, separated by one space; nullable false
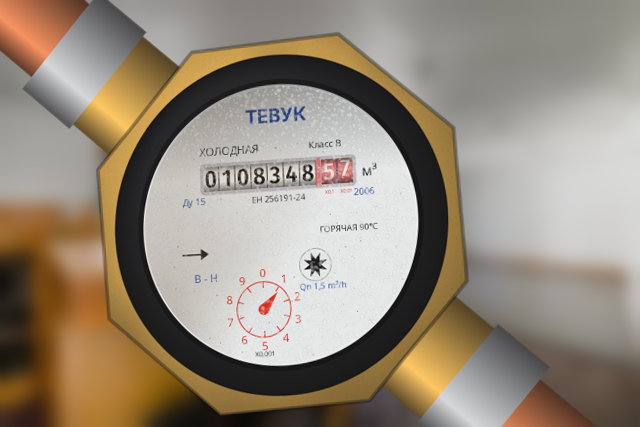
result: 108348.571 m³
